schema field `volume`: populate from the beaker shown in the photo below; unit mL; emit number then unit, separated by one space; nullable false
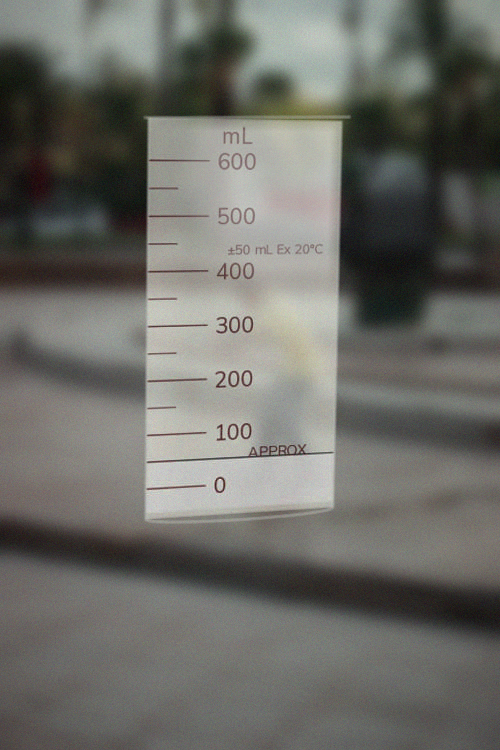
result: 50 mL
